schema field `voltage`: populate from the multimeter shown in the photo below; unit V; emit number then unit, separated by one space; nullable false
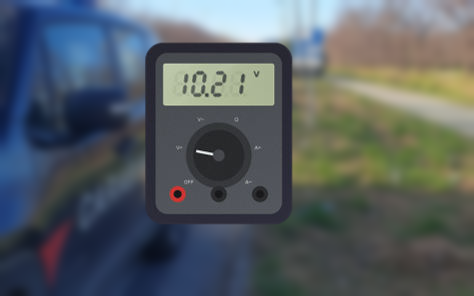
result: 10.21 V
